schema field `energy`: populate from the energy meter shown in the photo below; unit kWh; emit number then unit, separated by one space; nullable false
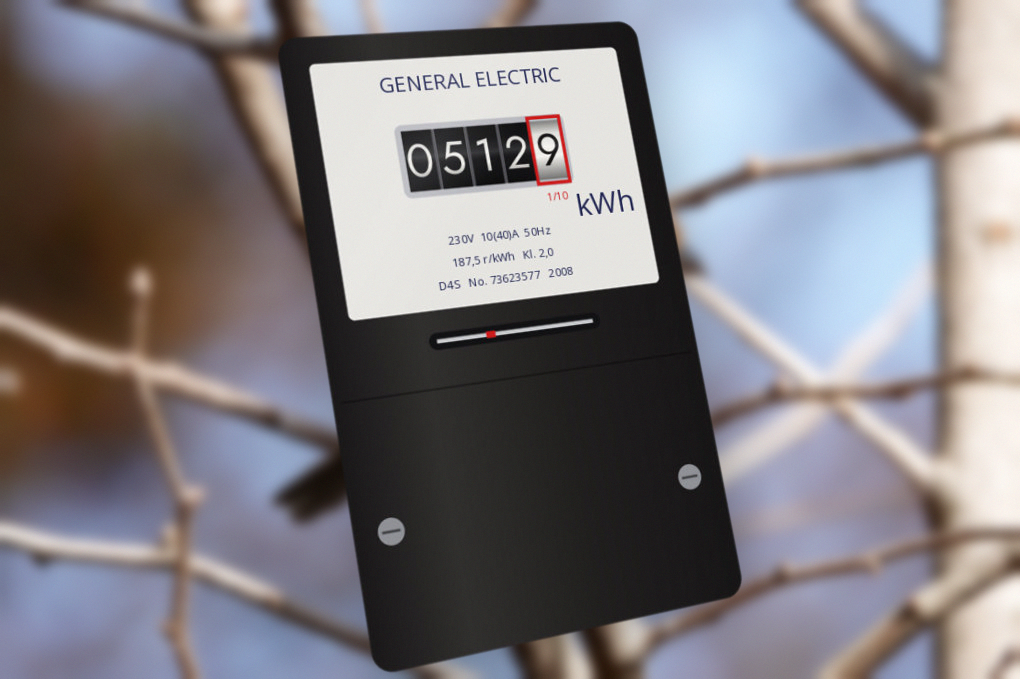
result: 512.9 kWh
